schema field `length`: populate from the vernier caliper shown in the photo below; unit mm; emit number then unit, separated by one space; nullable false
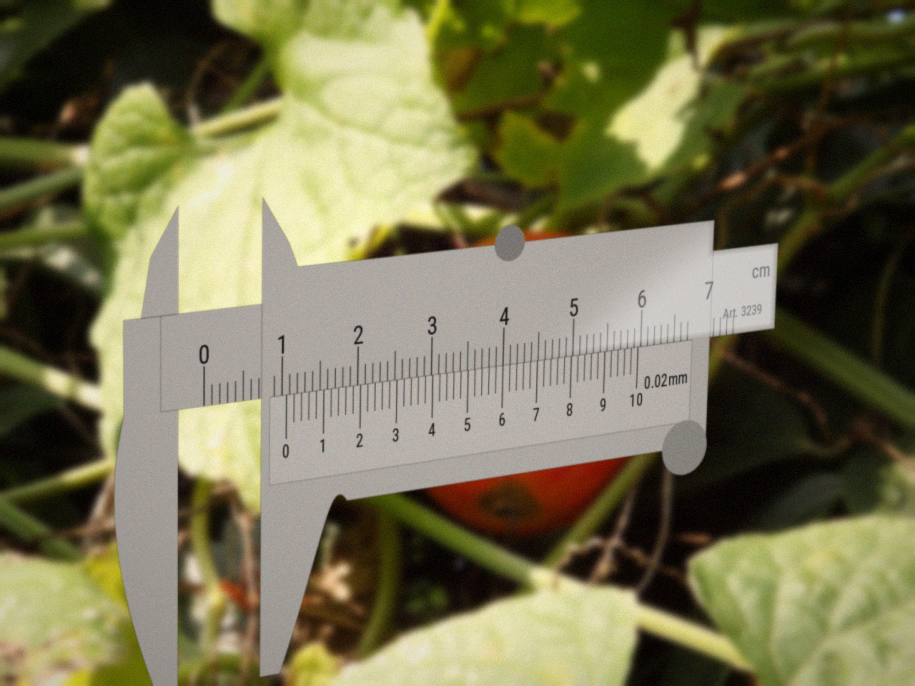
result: 10.6 mm
